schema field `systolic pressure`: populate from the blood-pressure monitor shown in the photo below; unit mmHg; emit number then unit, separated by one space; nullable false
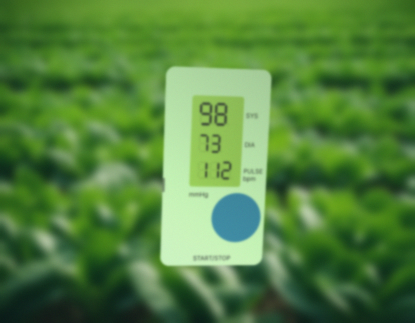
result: 98 mmHg
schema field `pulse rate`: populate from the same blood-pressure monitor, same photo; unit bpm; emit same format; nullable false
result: 112 bpm
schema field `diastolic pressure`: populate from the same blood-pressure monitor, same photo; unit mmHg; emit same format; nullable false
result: 73 mmHg
